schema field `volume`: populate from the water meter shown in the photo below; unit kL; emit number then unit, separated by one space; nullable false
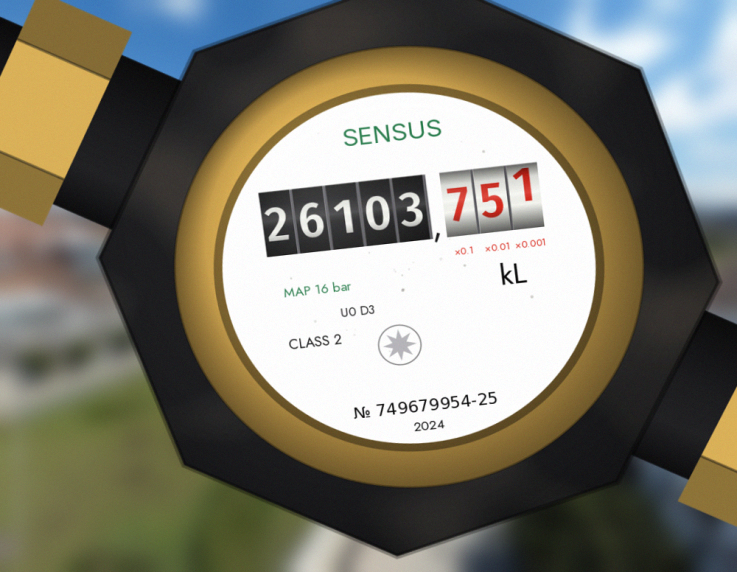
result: 26103.751 kL
